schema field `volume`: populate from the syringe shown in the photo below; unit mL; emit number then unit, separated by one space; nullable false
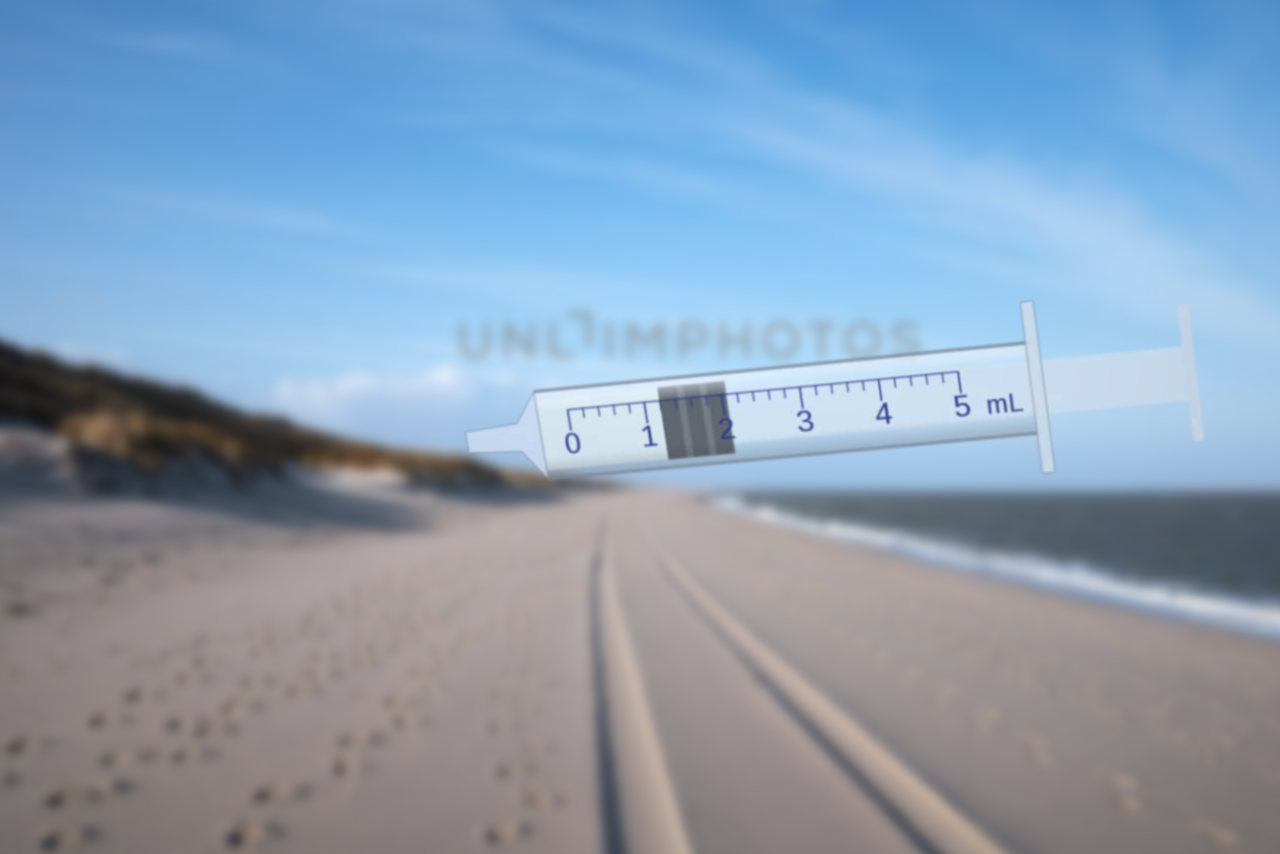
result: 1.2 mL
